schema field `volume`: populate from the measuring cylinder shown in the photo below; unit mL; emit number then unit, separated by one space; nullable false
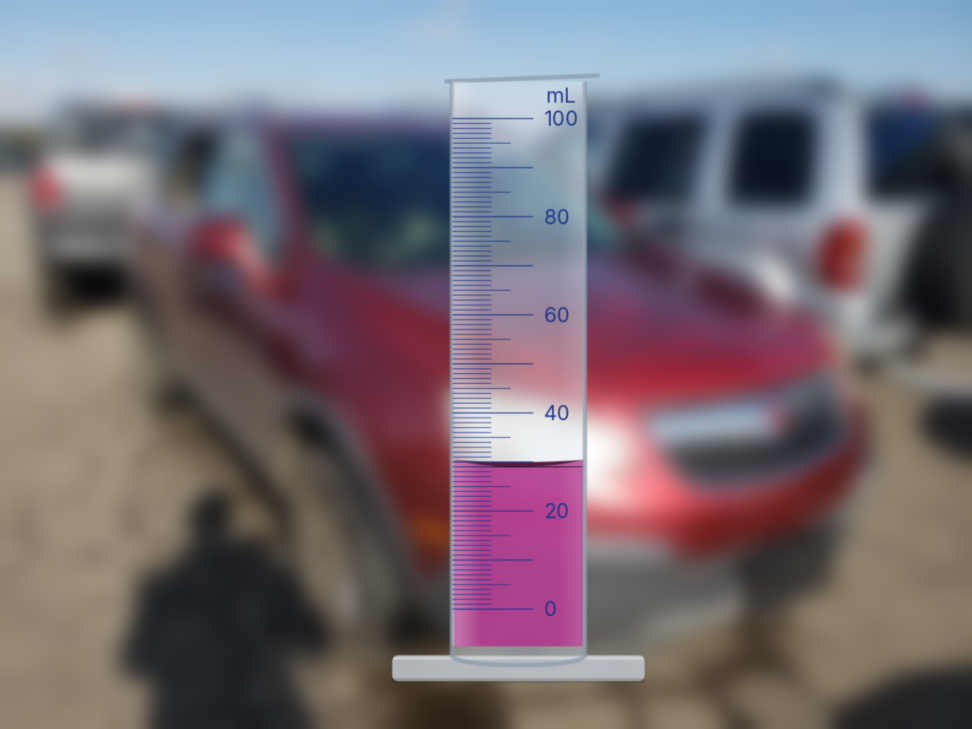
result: 29 mL
